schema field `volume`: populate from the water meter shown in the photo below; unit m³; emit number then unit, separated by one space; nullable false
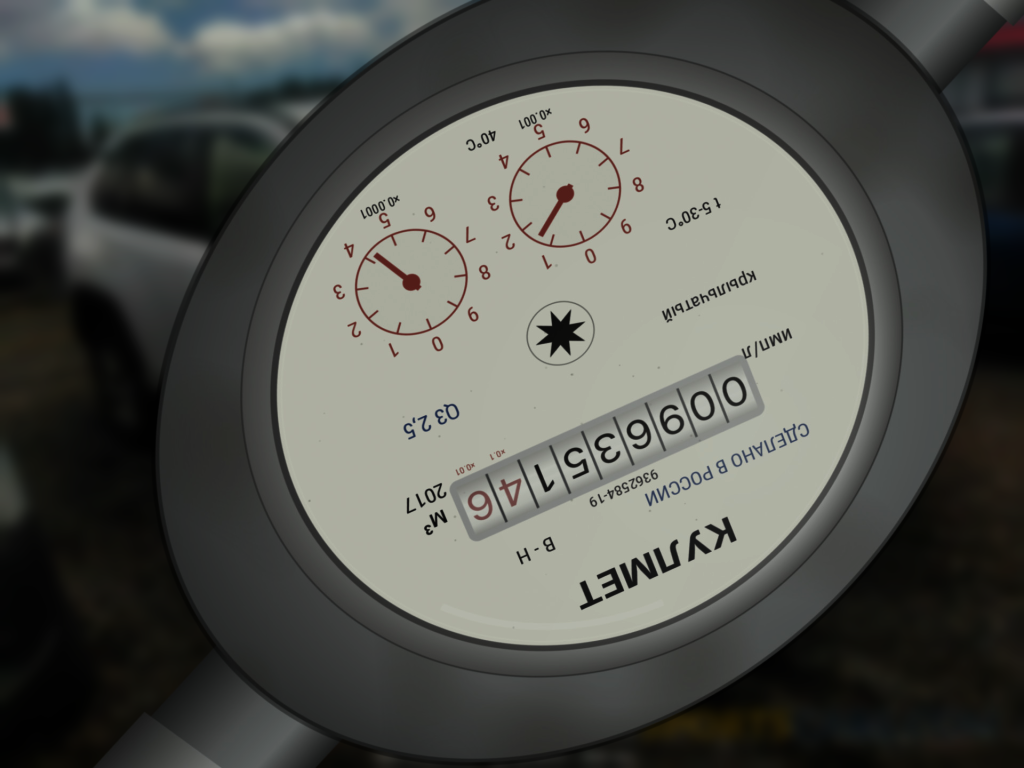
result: 96351.4614 m³
